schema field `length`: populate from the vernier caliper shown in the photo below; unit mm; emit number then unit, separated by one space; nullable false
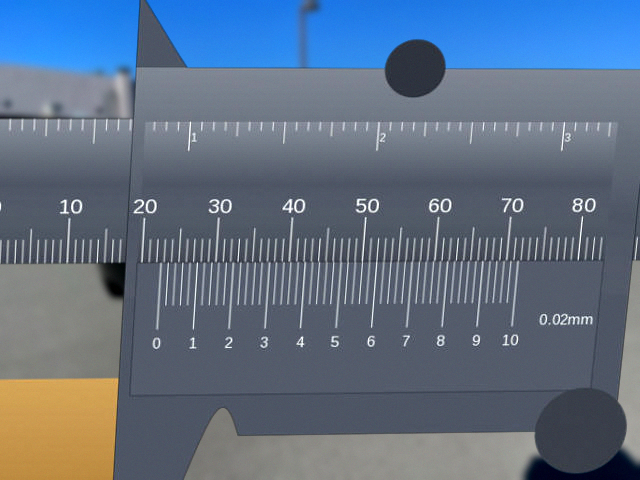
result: 22.6 mm
